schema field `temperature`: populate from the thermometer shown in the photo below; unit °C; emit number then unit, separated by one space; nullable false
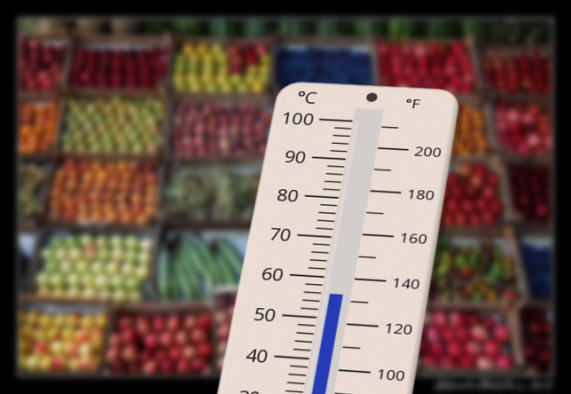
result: 56 °C
